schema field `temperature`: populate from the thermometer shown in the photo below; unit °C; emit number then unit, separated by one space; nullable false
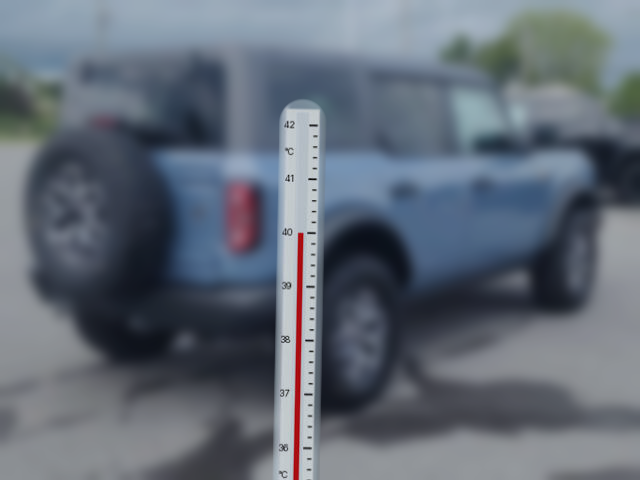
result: 40 °C
